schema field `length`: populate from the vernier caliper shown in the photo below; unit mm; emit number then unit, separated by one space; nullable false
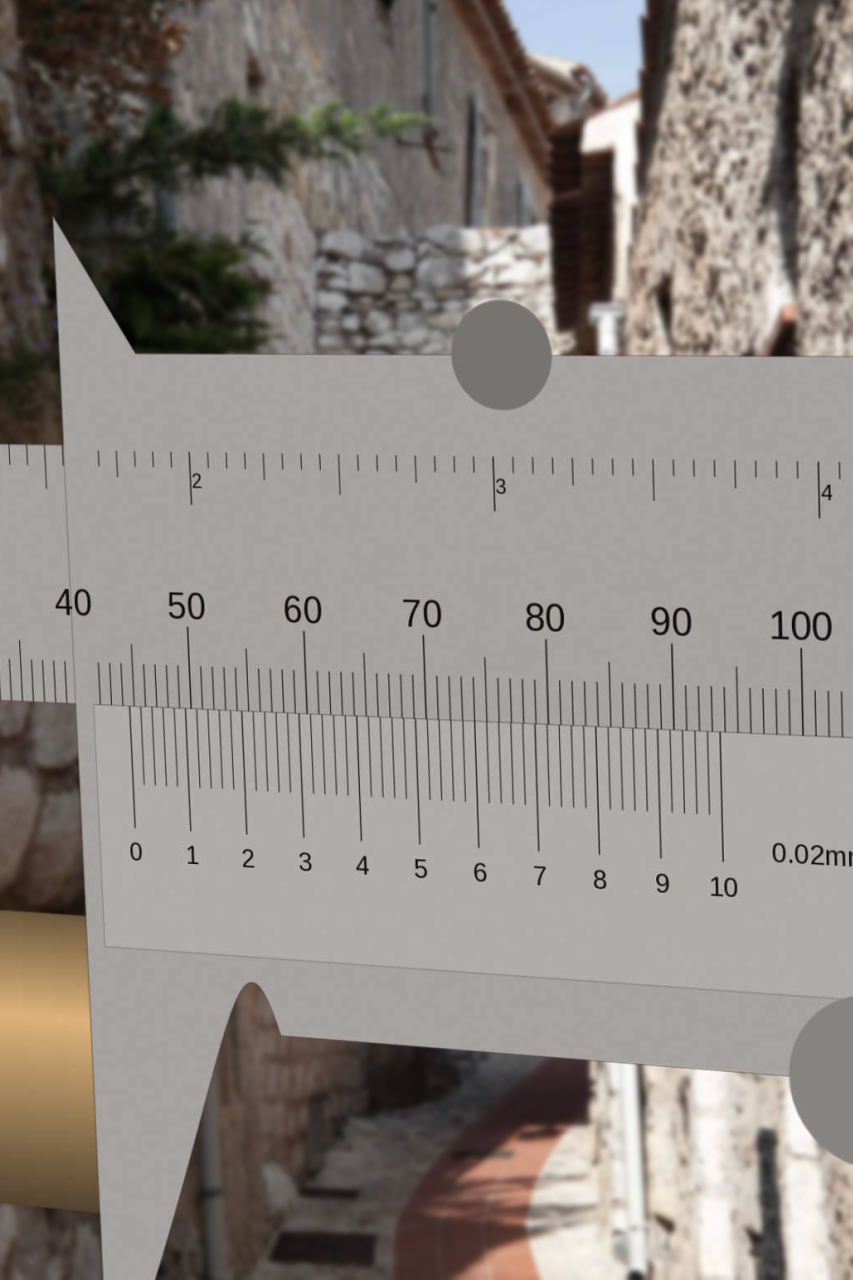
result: 44.6 mm
